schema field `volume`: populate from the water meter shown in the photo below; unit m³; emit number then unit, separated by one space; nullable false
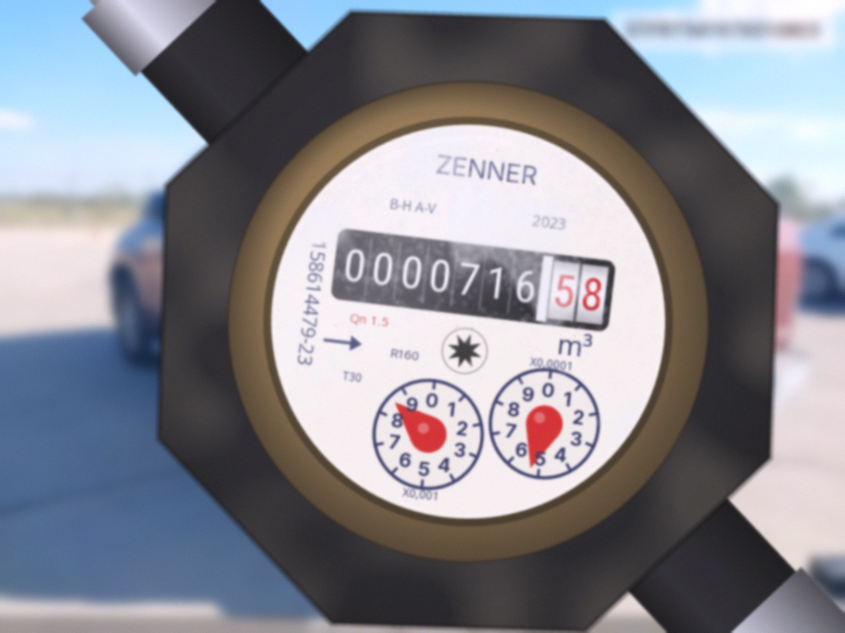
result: 716.5885 m³
